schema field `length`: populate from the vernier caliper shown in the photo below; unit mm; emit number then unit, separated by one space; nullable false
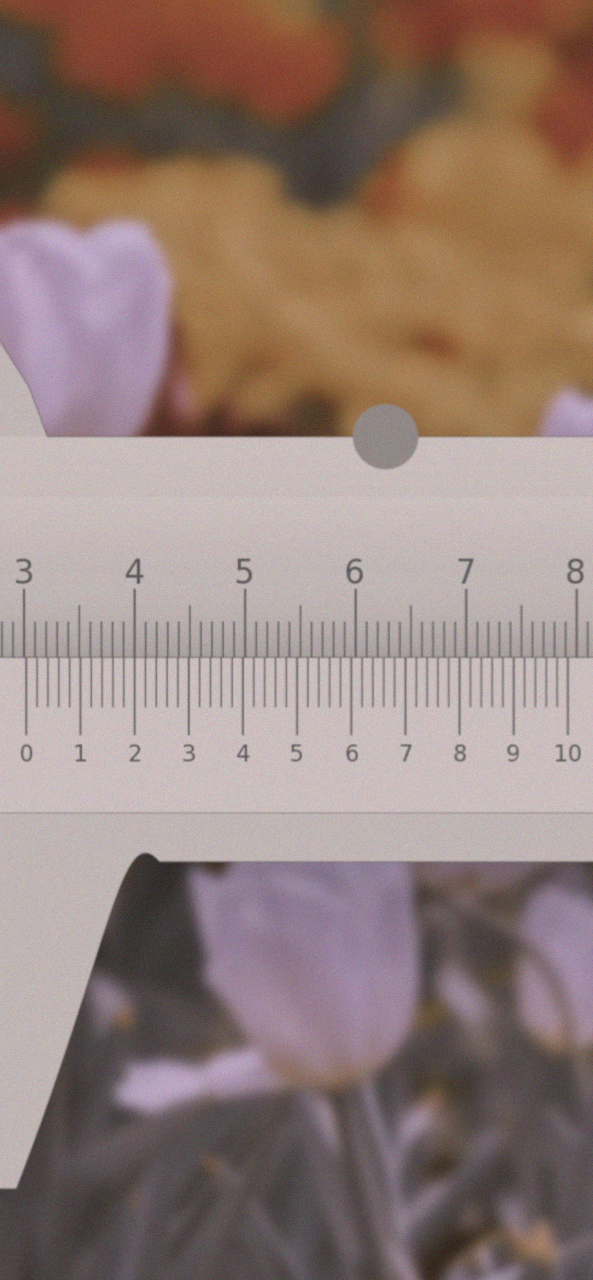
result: 30.2 mm
